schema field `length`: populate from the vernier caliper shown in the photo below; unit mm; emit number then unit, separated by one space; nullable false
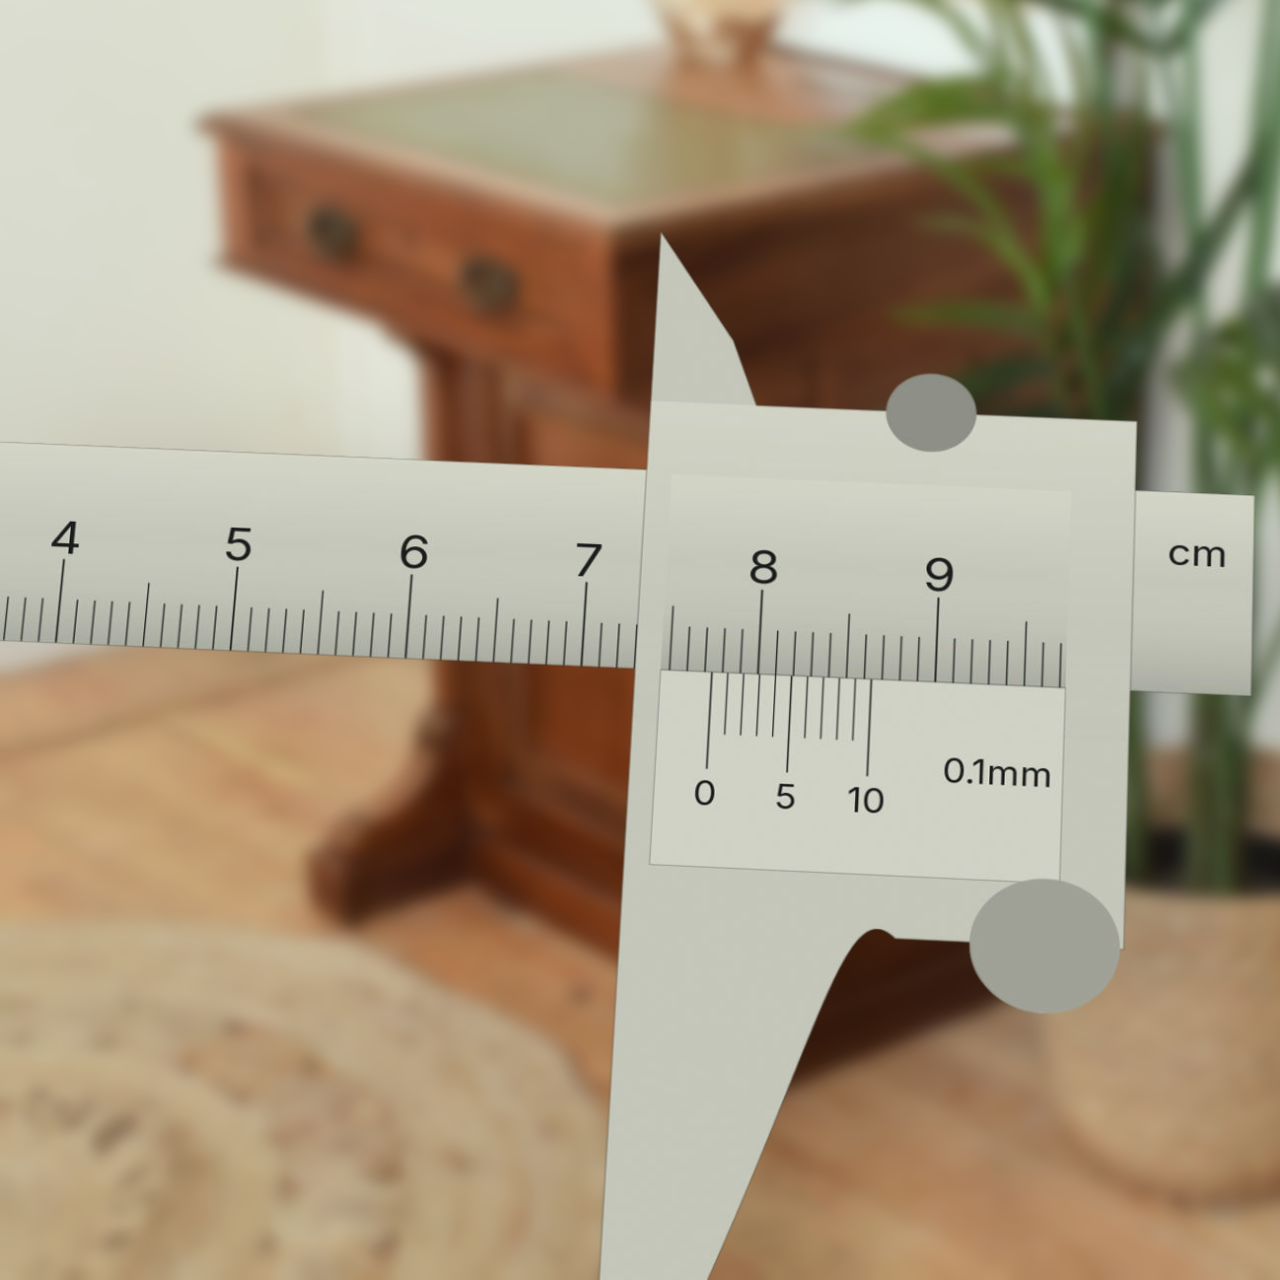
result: 77.4 mm
